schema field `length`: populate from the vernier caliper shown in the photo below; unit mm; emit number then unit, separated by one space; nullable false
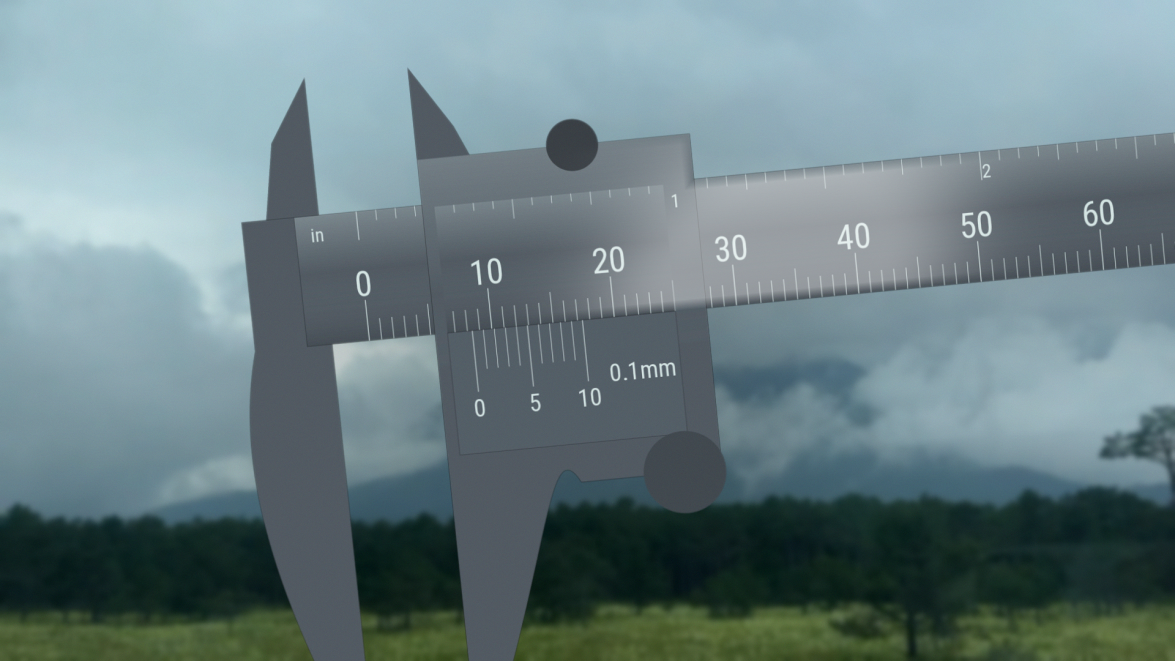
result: 8.4 mm
